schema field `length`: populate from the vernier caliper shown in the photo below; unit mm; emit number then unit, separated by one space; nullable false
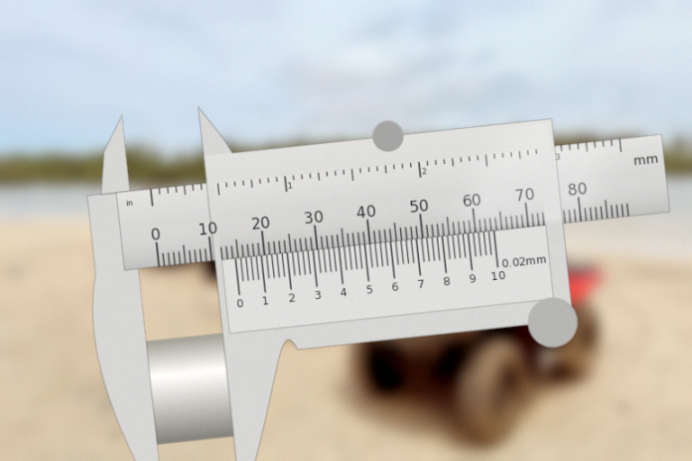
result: 14.5 mm
